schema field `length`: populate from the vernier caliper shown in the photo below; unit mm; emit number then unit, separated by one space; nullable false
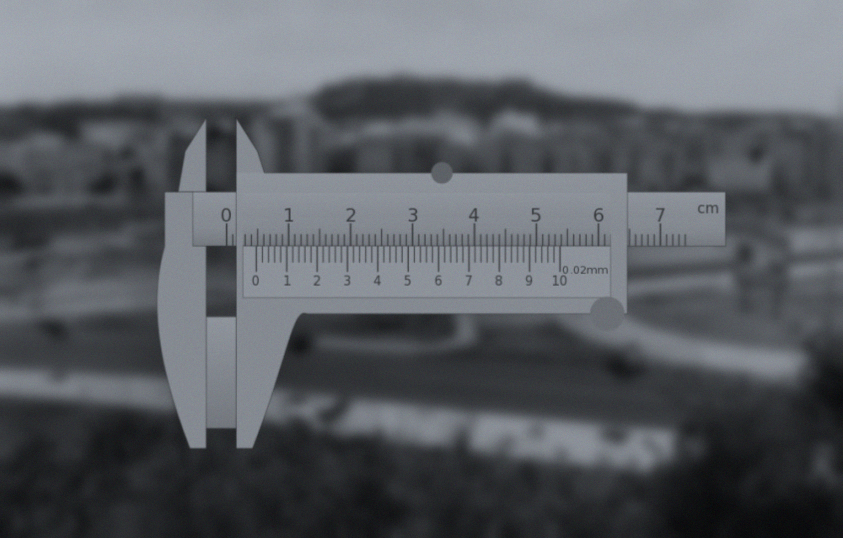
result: 4.8 mm
